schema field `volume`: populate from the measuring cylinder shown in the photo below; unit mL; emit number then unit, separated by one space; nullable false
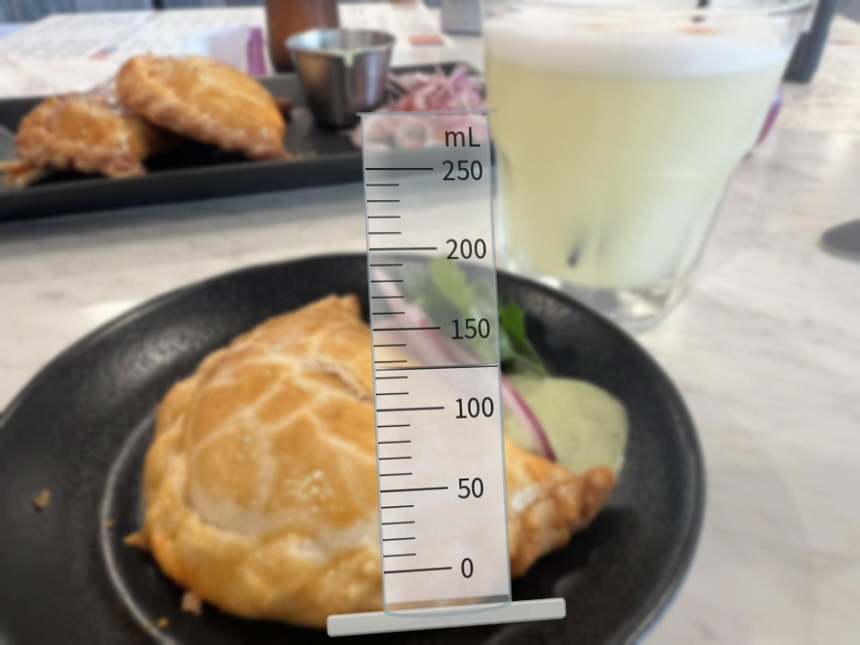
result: 125 mL
